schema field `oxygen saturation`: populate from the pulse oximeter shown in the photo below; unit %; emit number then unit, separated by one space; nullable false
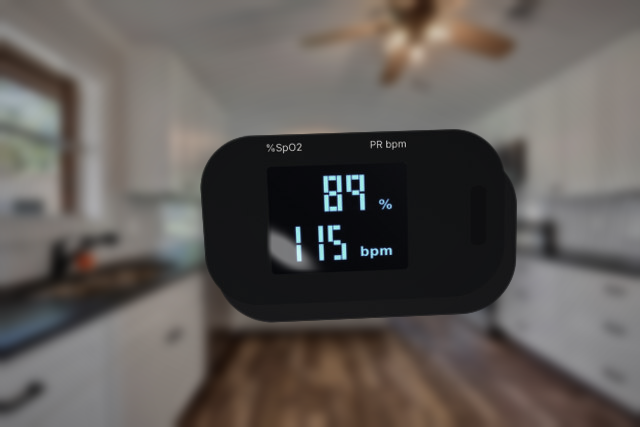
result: 89 %
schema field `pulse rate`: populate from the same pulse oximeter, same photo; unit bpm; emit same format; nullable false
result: 115 bpm
